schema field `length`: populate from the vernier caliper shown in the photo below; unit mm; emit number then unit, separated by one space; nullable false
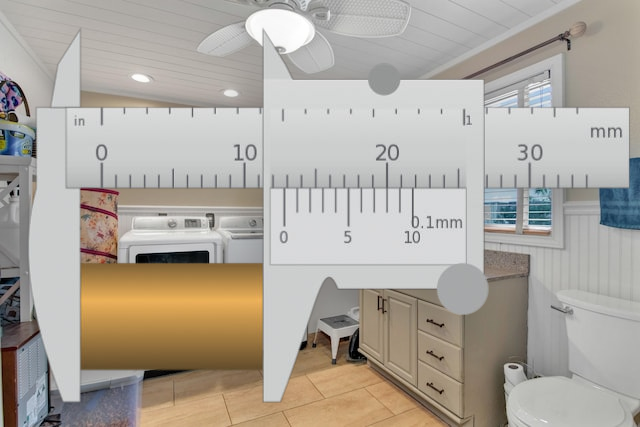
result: 12.8 mm
